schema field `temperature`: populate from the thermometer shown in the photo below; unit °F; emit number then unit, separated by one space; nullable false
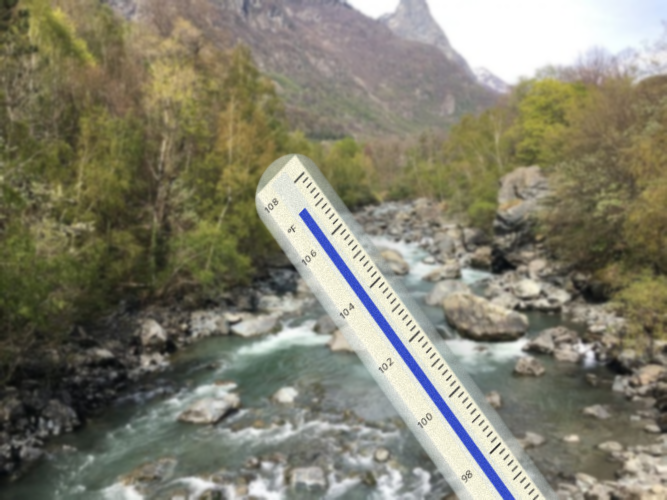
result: 107.2 °F
